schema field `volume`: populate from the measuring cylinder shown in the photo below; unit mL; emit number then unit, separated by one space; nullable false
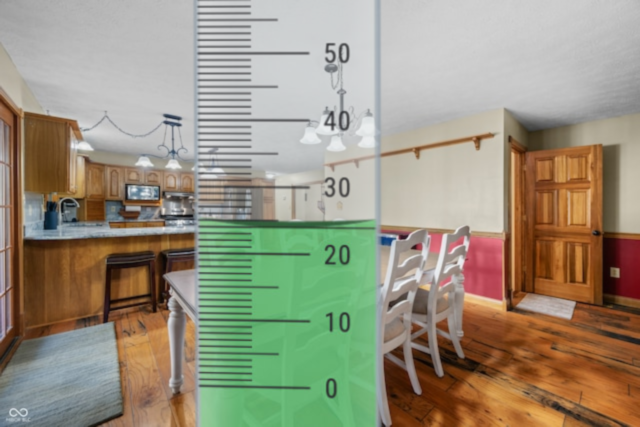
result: 24 mL
